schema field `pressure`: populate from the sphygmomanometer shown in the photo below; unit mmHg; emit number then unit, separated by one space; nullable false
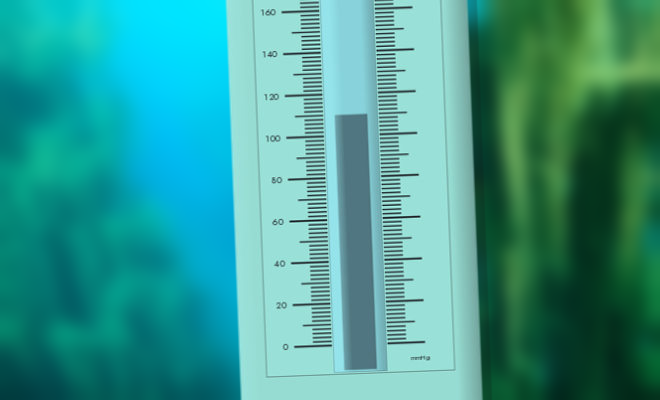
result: 110 mmHg
